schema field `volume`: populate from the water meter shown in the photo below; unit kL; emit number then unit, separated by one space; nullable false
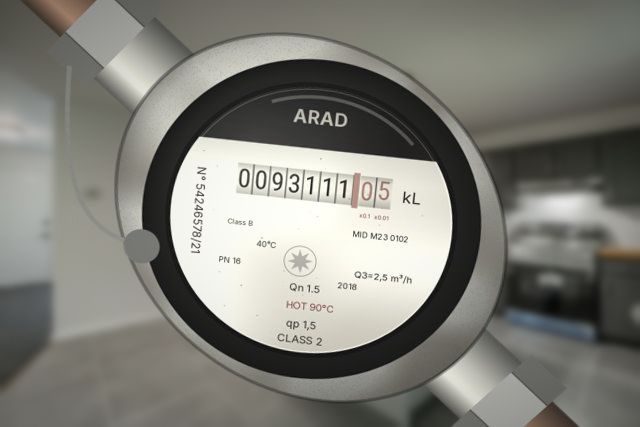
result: 93111.05 kL
